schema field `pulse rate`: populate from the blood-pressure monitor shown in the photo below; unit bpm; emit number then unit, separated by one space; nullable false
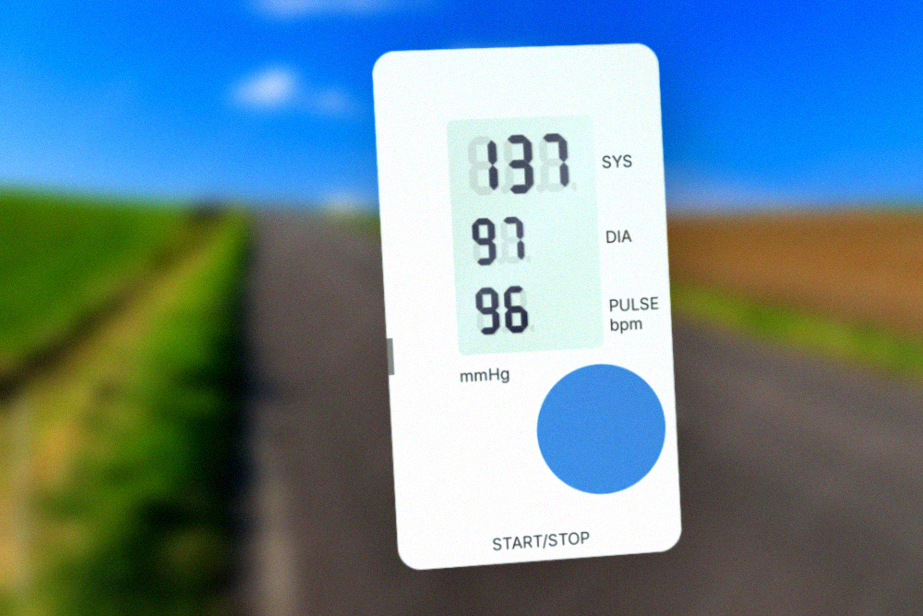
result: 96 bpm
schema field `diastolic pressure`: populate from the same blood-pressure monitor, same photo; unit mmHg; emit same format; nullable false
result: 97 mmHg
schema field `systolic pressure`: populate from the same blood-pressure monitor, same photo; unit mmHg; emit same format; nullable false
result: 137 mmHg
